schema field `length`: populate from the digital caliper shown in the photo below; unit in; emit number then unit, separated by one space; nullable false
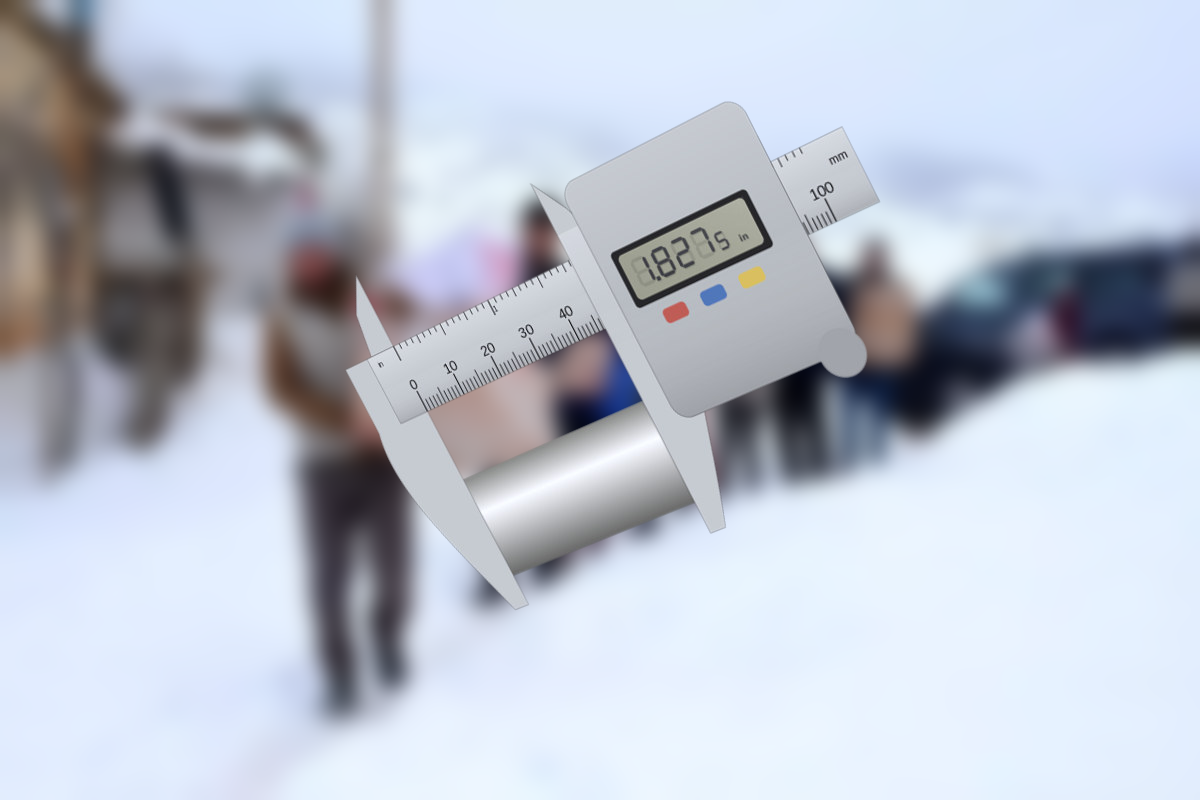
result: 1.8275 in
